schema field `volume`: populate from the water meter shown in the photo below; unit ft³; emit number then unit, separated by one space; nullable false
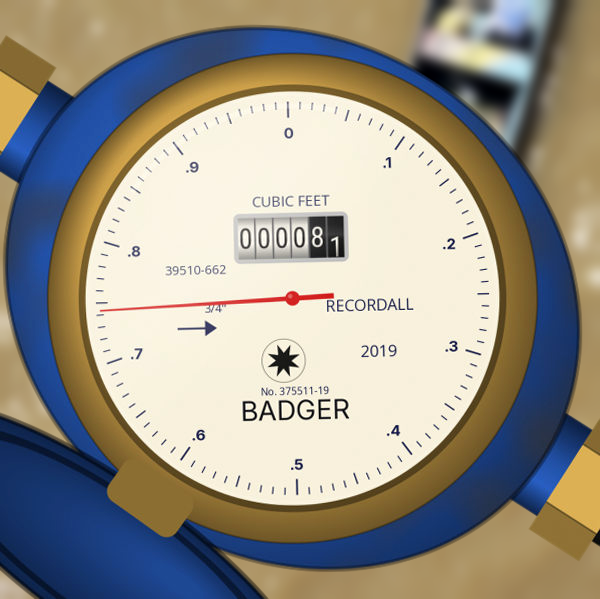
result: 80.74 ft³
